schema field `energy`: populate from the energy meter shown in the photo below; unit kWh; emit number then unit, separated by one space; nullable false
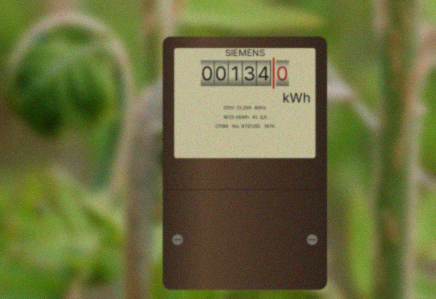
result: 134.0 kWh
